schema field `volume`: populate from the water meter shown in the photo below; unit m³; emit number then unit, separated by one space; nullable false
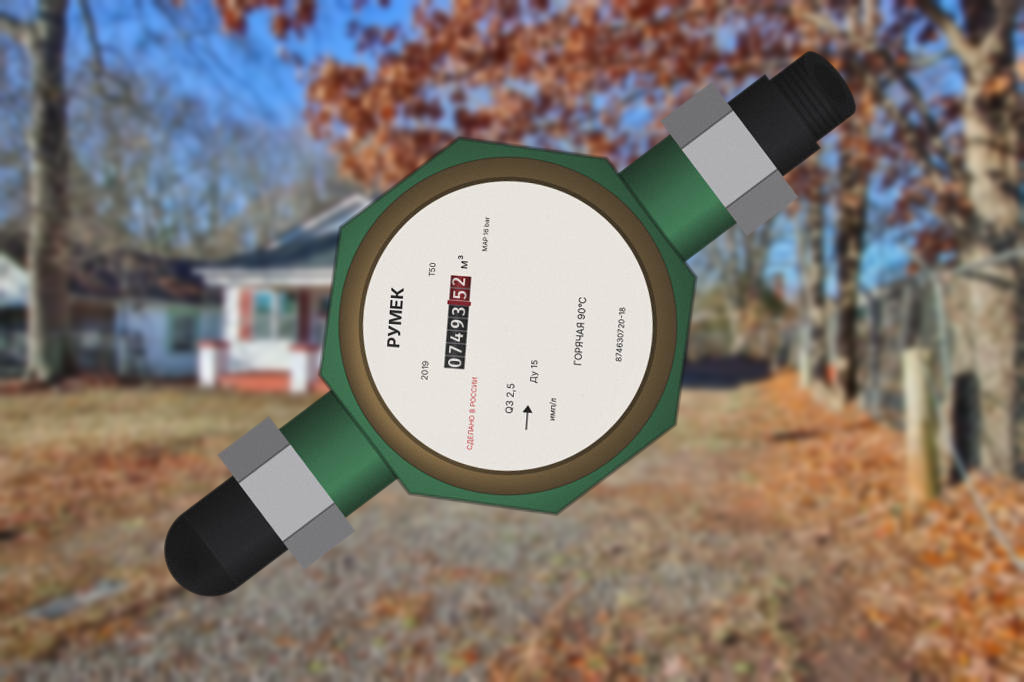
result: 7493.52 m³
